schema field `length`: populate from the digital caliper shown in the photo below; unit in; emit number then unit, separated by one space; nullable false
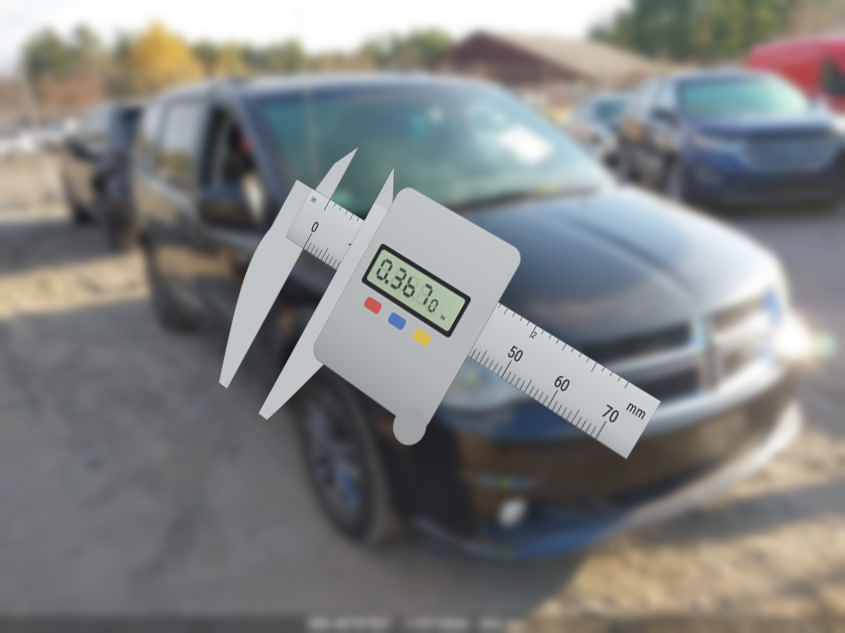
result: 0.3670 in
